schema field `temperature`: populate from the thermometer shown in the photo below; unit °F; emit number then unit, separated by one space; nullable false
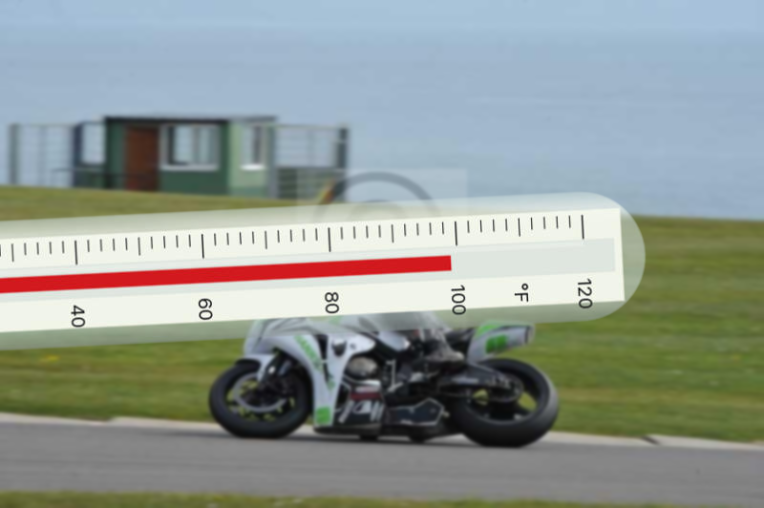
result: 99 °F
